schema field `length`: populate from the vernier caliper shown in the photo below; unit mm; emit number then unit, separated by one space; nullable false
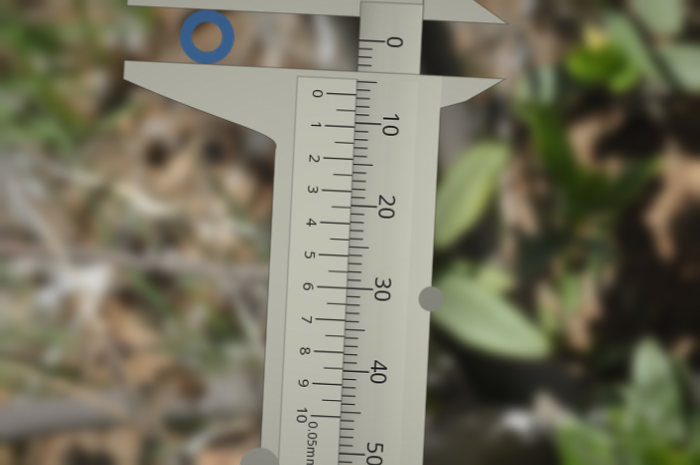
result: 6.6 mm
